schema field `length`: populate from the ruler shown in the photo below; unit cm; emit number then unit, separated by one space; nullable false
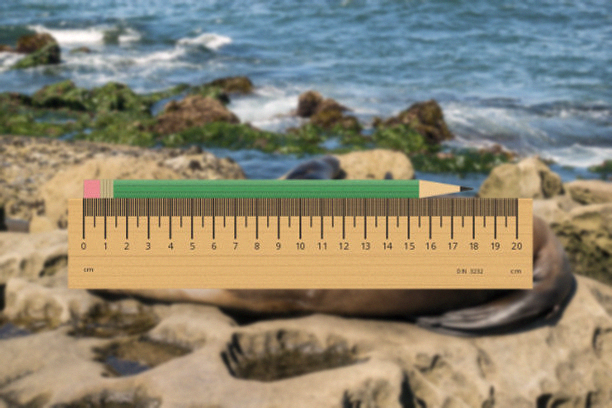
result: 18 cm
